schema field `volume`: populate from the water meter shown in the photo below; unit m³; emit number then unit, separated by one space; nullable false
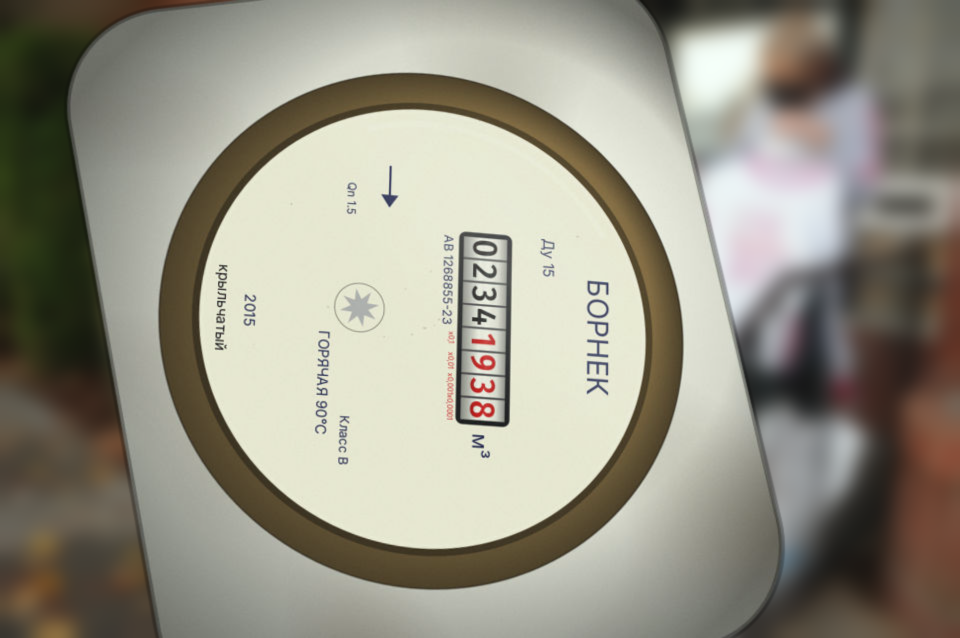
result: 234.1938 m³
